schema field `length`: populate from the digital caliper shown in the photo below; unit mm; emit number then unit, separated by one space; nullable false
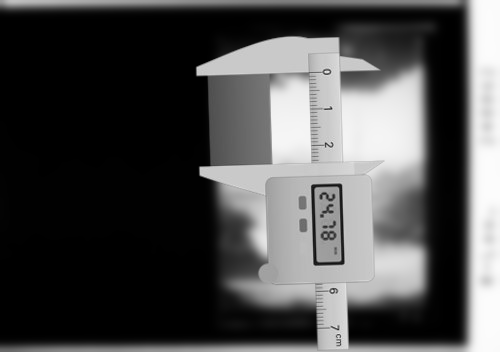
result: 24.78 mm
